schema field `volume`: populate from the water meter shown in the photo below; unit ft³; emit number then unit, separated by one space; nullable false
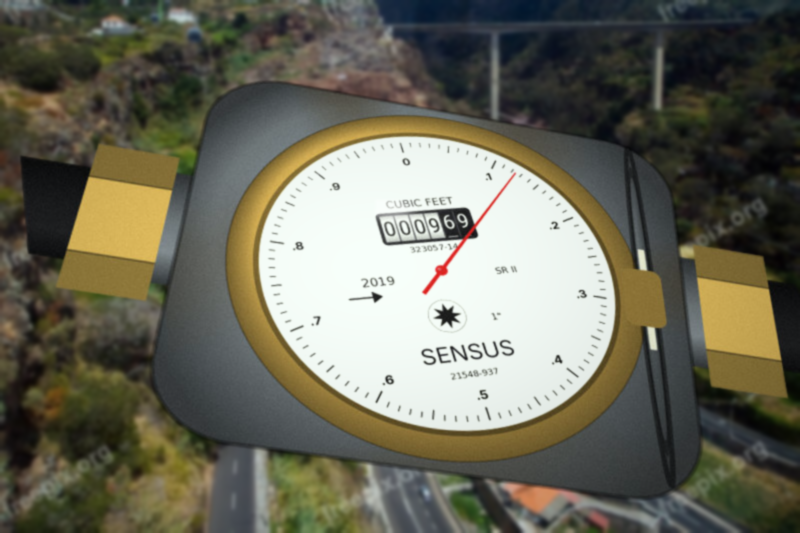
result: 969.12 ft³
